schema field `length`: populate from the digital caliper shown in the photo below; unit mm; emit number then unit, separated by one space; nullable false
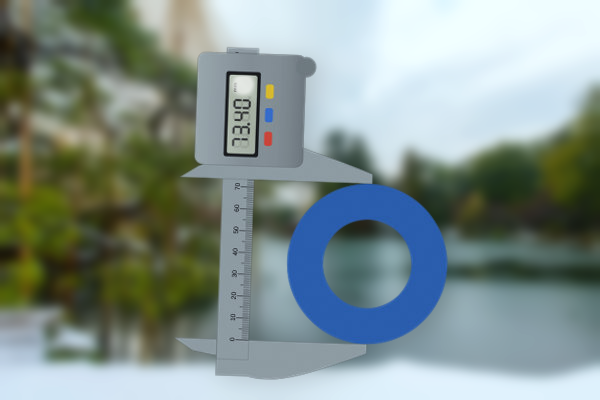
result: 73.40 mm
